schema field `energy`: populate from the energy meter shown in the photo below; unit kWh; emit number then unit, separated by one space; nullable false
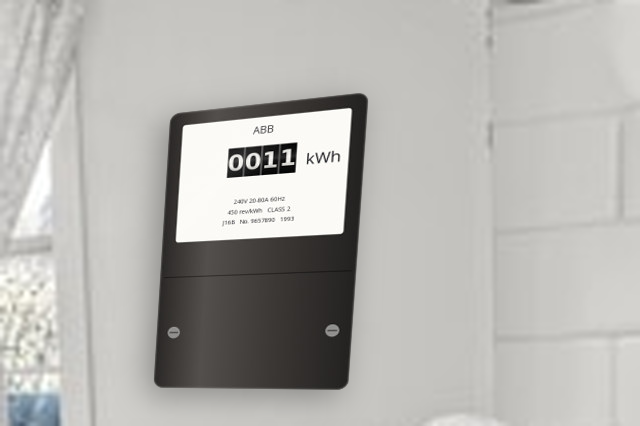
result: 11 kWh
